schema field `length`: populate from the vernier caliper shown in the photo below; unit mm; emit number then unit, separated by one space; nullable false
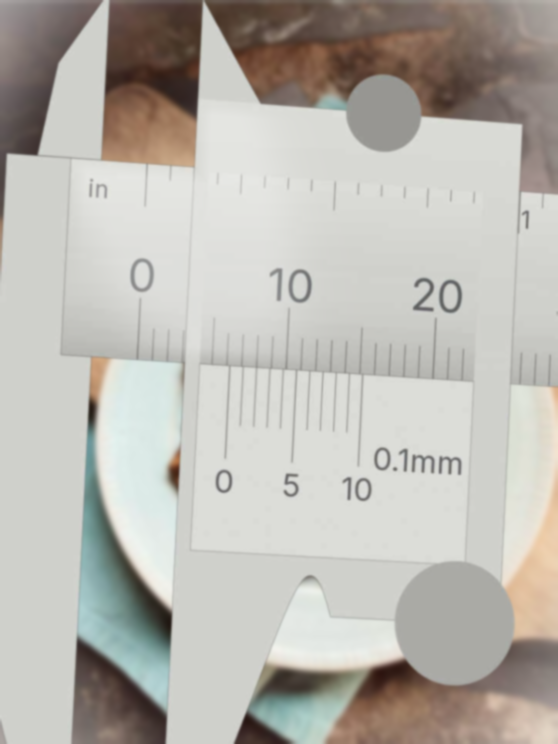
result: 6.2 mm
